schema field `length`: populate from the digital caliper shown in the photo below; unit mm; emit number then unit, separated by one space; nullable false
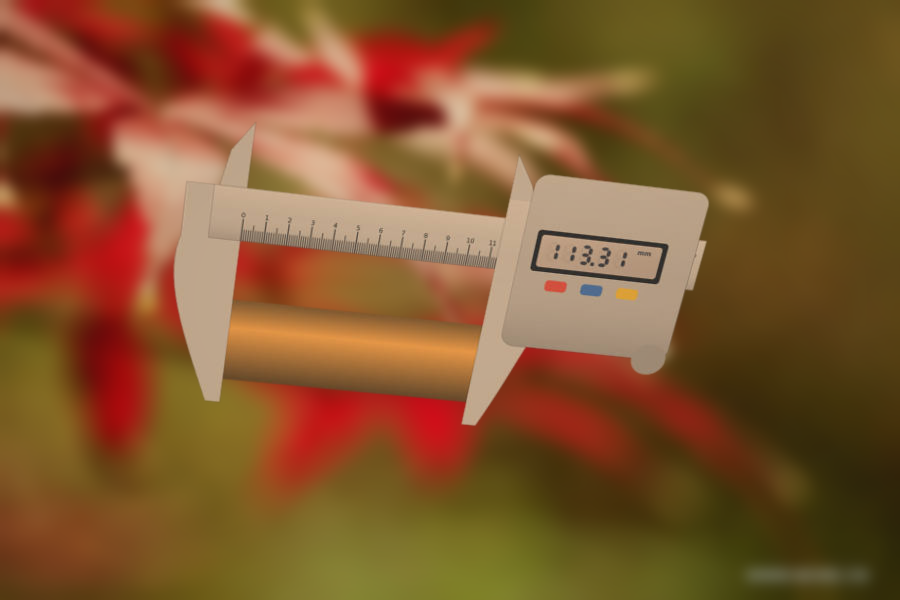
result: 113.31 mm
